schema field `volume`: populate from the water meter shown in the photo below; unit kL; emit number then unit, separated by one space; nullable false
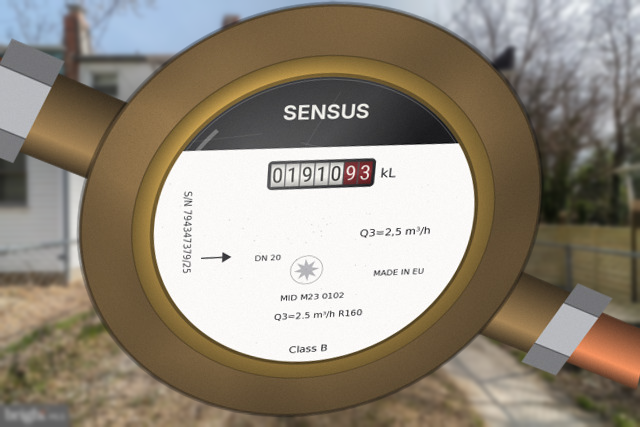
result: 1910.93 kL
